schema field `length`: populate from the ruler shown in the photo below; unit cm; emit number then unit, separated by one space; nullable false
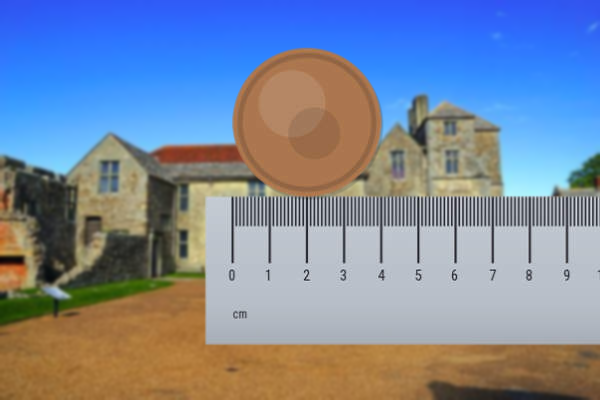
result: 4 cm
